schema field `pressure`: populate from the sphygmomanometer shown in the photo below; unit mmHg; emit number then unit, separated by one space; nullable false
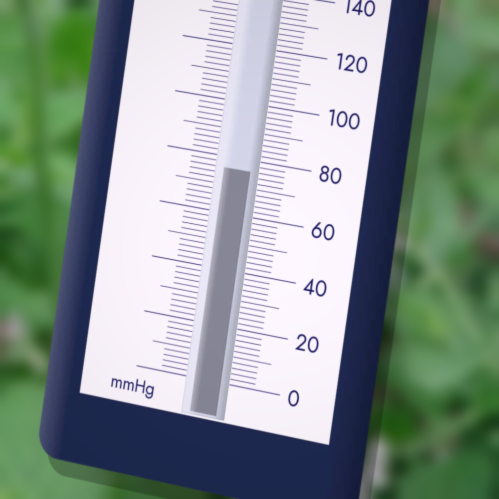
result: 76 mmHg
